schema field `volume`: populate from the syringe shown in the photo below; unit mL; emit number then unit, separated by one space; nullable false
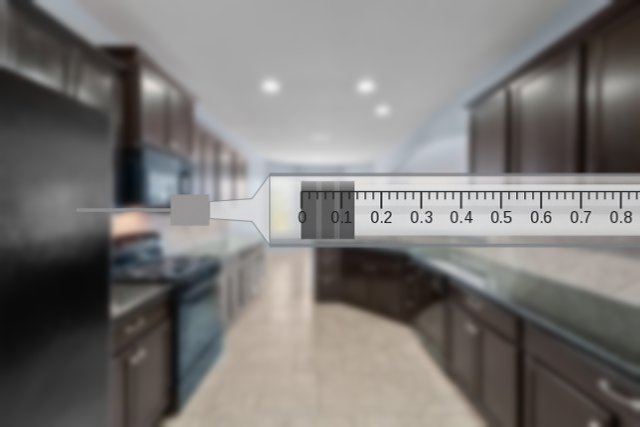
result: 0 mL
